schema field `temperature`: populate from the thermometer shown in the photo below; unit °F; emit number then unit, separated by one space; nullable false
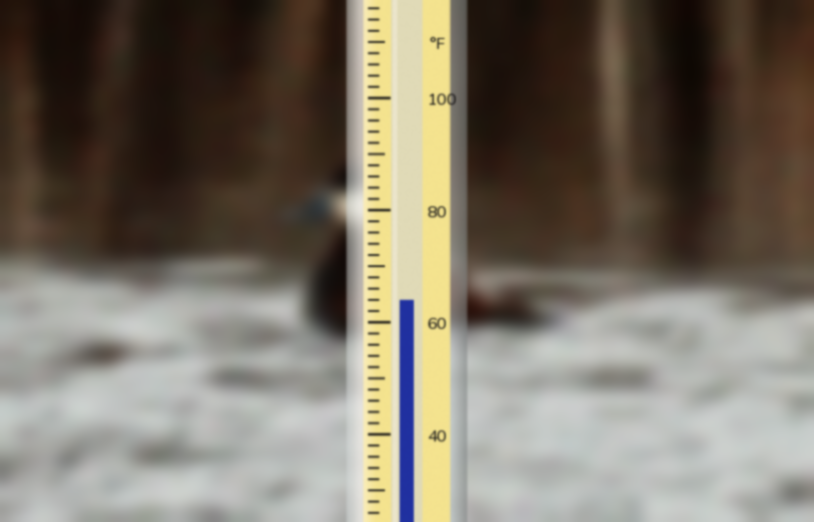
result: 64 °F
